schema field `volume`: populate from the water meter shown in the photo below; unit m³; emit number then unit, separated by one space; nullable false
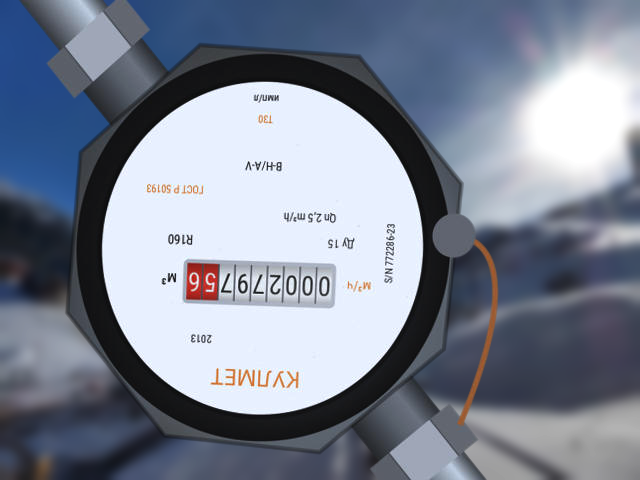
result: 2797.56 m³
